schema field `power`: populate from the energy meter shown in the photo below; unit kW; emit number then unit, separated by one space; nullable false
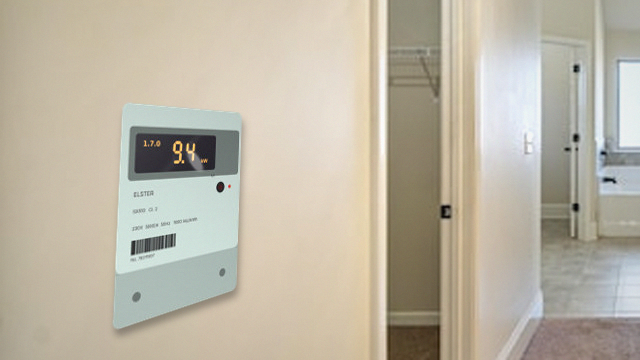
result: 9.4 kW
